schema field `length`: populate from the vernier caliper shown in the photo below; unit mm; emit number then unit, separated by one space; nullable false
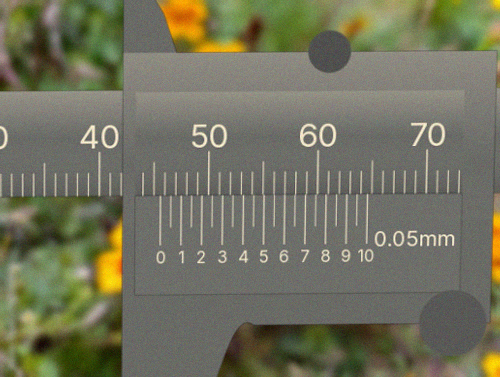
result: 45.6 mm
